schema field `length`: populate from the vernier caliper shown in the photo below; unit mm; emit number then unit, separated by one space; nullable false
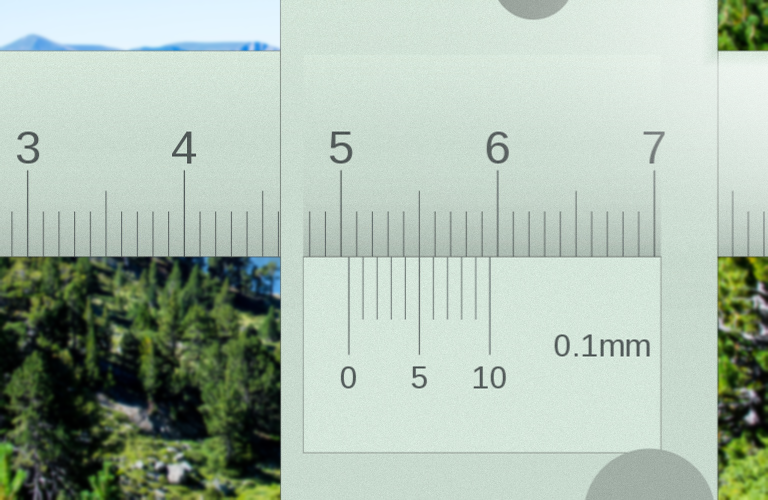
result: 50.5 mm
